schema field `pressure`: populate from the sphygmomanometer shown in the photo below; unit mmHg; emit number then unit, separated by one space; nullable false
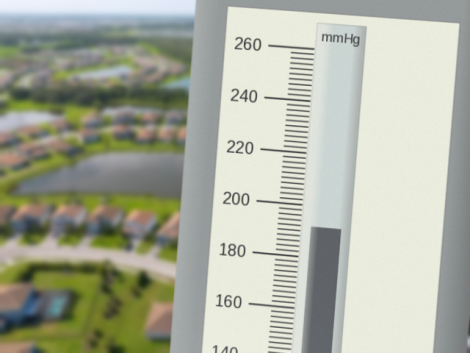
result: 192 mmHg
